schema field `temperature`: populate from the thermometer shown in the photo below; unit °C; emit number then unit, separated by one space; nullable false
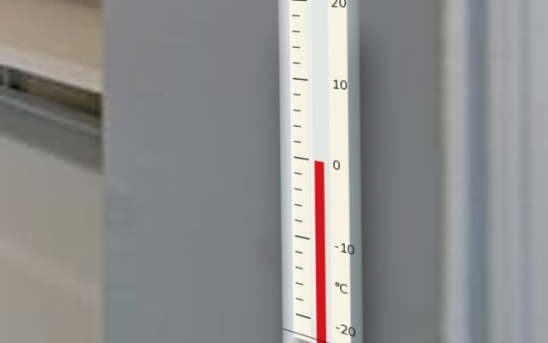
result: 0 °C
